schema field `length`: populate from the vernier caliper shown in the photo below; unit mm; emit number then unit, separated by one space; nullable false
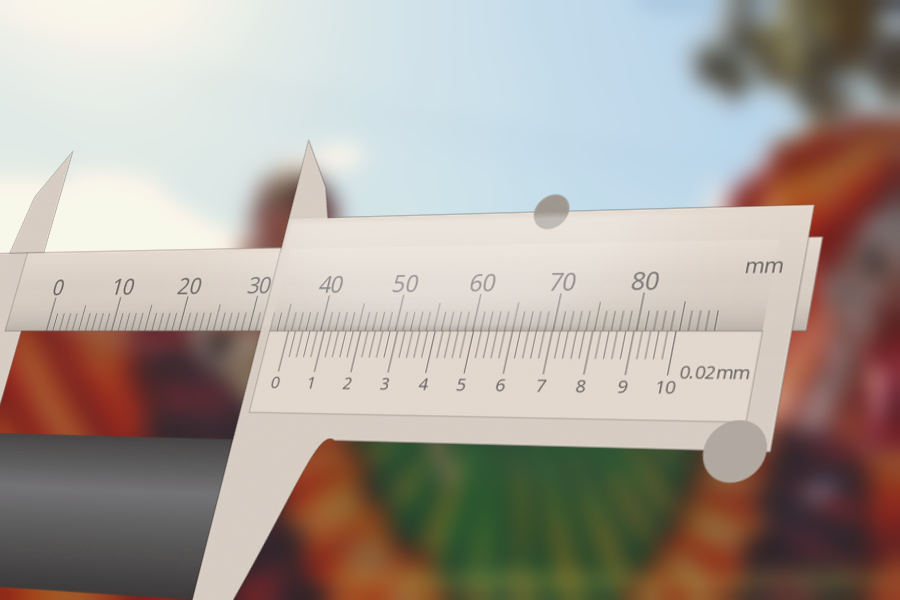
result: 35.6 mm
